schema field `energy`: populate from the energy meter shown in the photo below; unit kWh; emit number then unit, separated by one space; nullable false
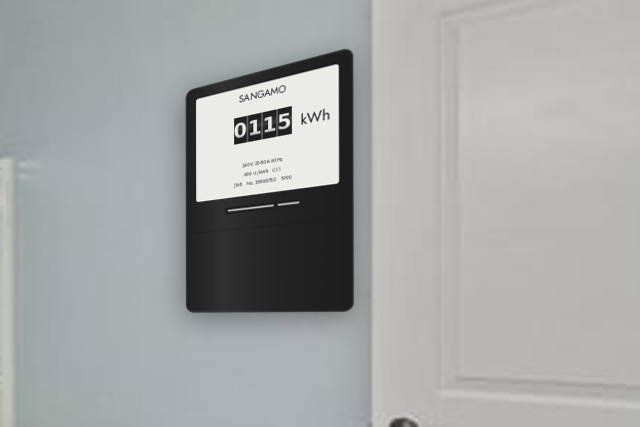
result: 115 kWh
